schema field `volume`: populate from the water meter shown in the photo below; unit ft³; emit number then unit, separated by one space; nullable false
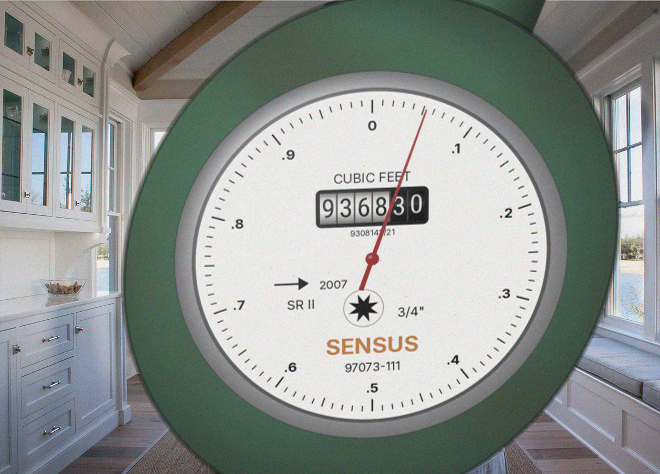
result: 936830.05 ft³
